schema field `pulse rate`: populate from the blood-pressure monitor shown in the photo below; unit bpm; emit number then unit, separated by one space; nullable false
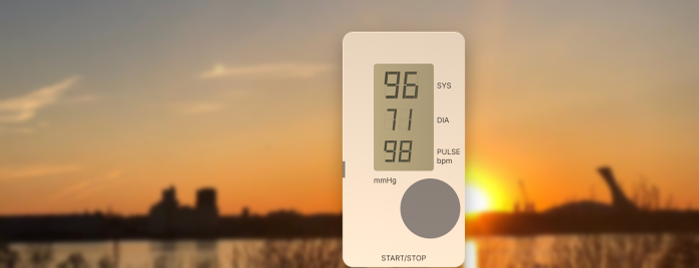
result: 98 bpm
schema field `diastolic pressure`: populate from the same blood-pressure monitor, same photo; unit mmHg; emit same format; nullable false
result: 71 mmHg
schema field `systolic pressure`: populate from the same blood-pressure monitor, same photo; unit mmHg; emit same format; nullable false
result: 96 mmHg
